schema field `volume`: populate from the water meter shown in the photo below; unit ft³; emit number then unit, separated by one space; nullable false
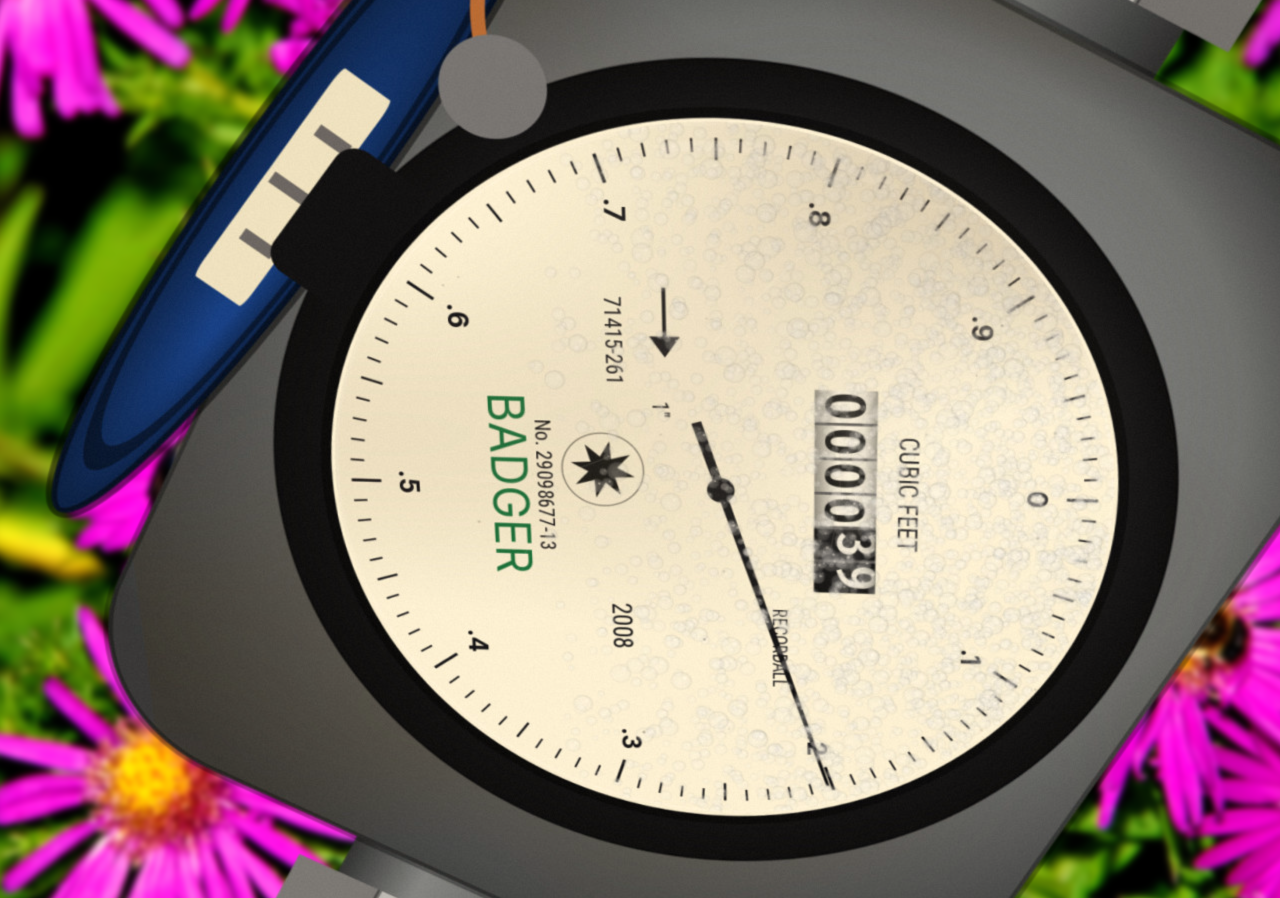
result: 39.20 ft³
